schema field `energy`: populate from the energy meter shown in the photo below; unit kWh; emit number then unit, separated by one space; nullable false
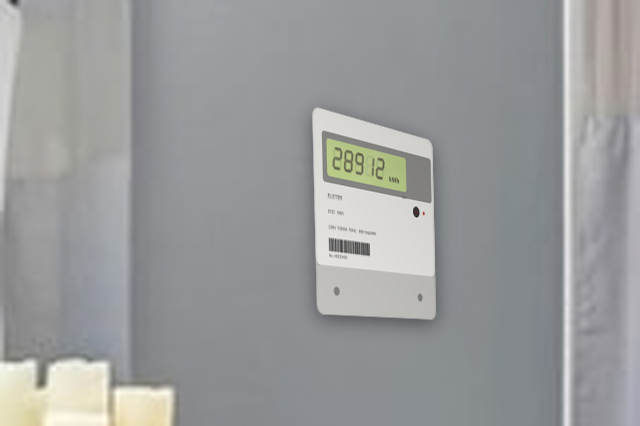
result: 28912 kWh
